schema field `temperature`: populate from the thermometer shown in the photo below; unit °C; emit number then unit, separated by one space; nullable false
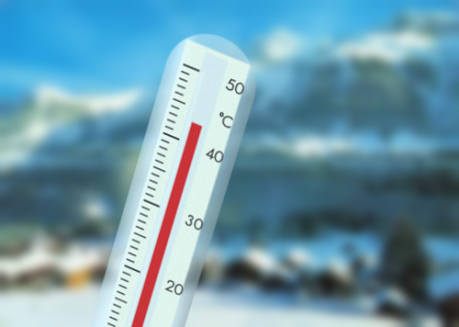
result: 43 °C
